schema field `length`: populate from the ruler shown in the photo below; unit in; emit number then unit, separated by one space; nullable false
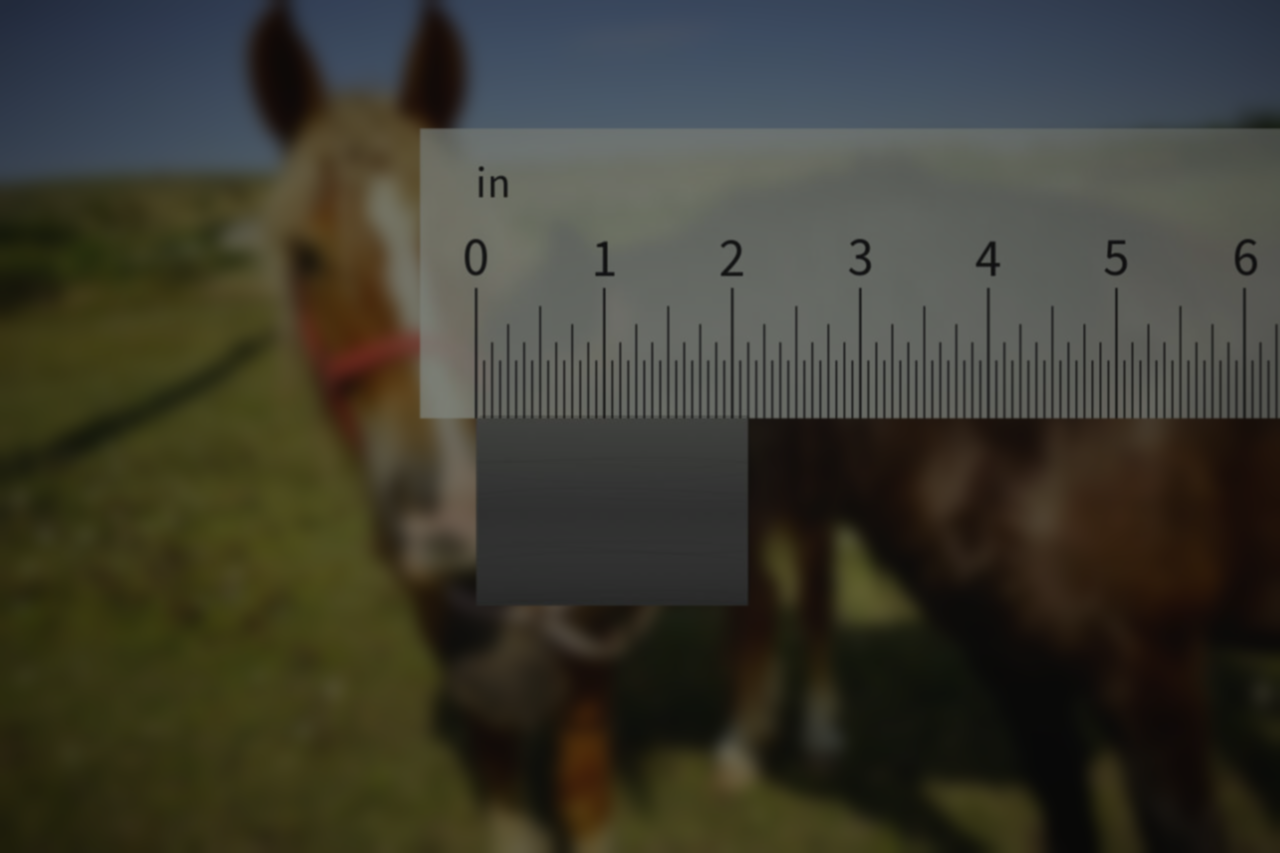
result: 2.125 in
